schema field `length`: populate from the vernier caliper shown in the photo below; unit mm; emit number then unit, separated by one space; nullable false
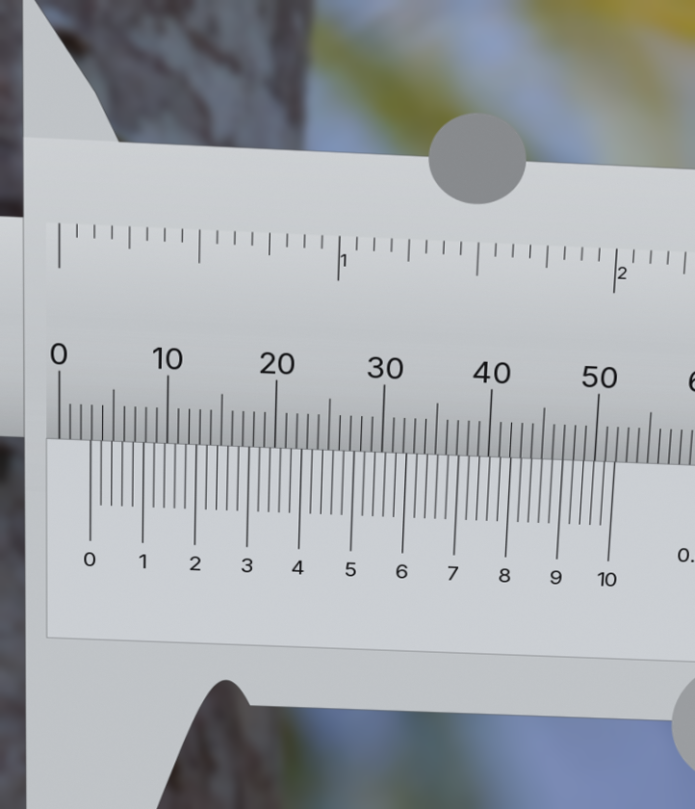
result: 2.9 mm
